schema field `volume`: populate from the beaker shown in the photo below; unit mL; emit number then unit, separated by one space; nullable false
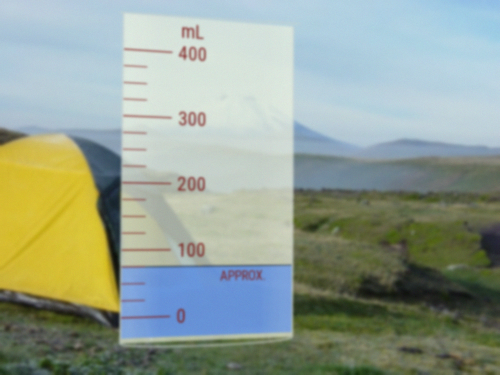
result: 75 mL
